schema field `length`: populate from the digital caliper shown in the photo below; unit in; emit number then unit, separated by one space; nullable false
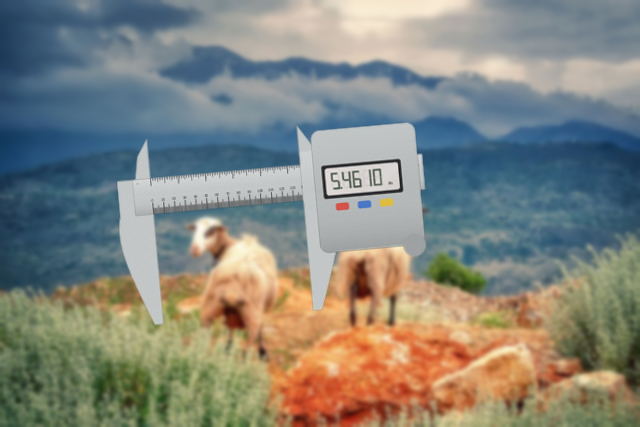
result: 5.4610 in
